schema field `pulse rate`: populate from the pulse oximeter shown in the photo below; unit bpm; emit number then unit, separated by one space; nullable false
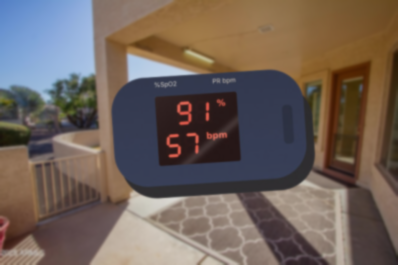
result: 57 bpm
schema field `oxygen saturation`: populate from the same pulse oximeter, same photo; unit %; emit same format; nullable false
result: 91 %
